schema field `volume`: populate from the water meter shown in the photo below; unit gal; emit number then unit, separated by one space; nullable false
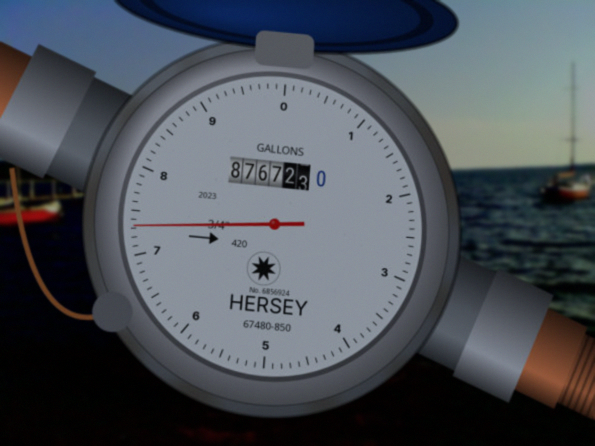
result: 8767227.3 gal
